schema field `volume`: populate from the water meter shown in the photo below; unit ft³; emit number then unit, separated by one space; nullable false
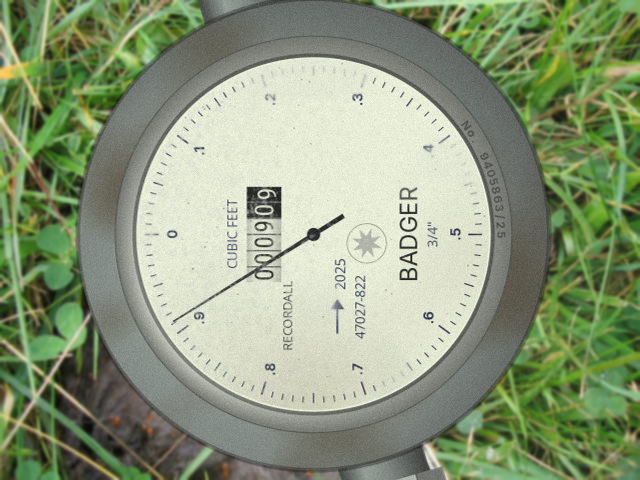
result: 908.91 ft³
